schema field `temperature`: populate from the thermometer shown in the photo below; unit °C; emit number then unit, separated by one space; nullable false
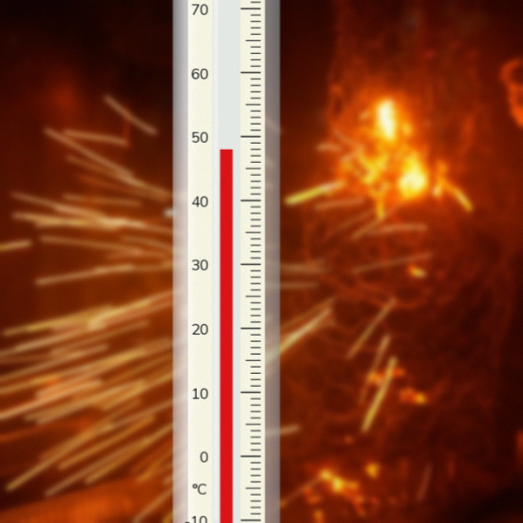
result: 48 °C
